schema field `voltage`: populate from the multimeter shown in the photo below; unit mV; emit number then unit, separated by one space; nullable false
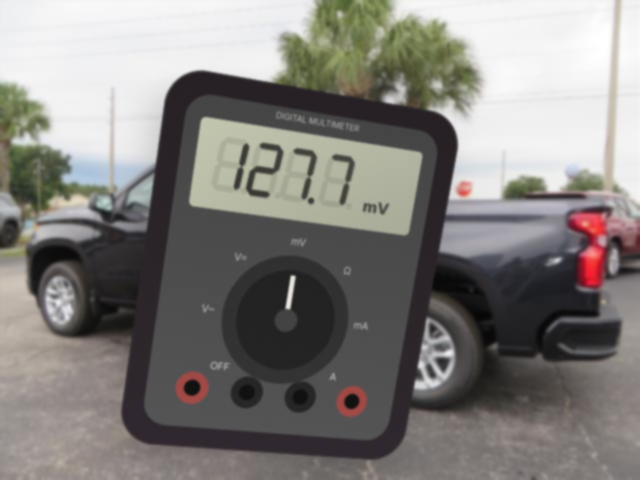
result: 127.7 mV
